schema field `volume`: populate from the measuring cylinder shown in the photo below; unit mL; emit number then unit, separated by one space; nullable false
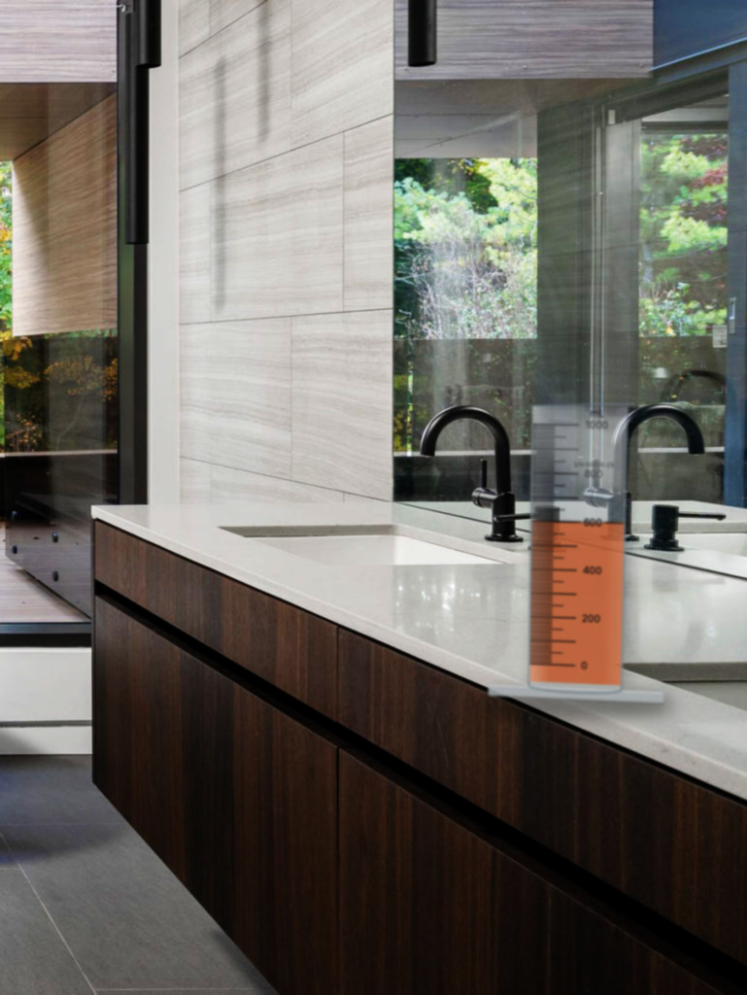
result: 600 mL
